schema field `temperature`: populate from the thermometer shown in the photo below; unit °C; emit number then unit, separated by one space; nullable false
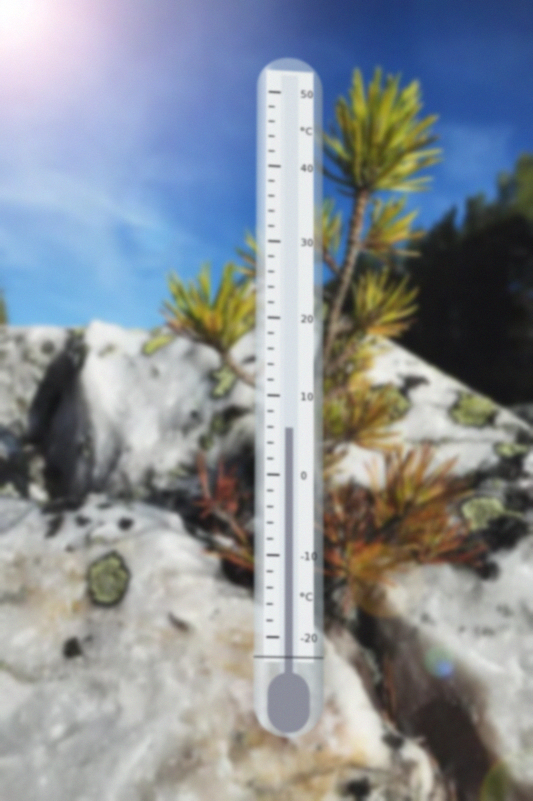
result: 6 °C
